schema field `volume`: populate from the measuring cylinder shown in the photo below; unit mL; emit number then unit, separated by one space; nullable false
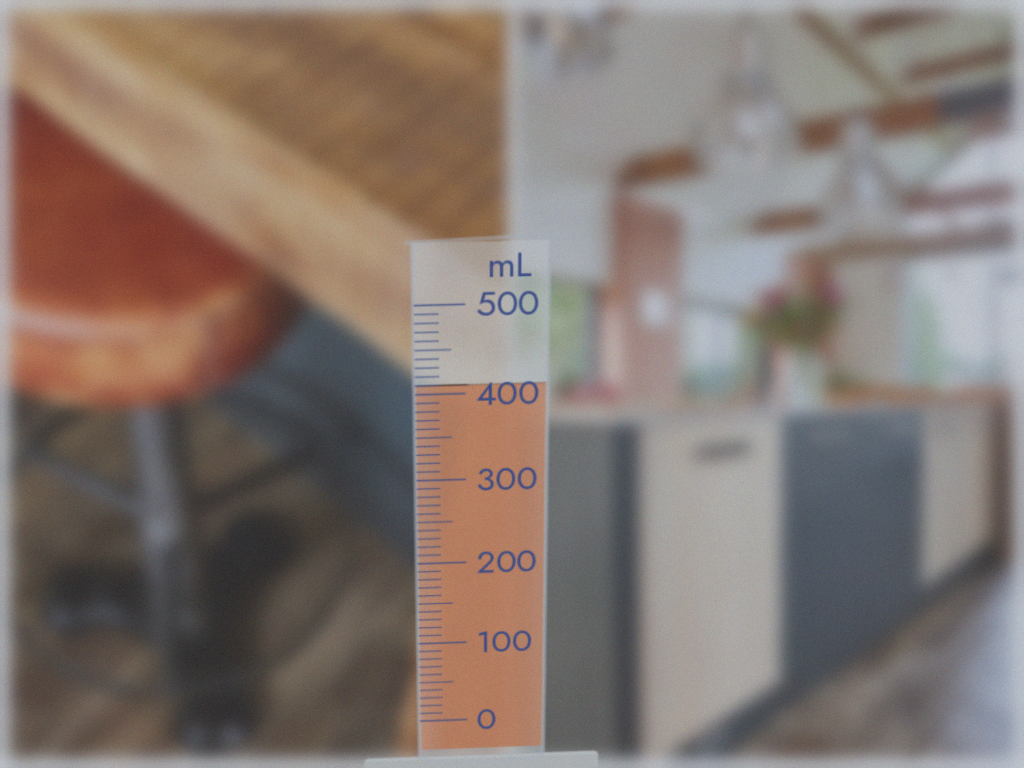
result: 410 mL
